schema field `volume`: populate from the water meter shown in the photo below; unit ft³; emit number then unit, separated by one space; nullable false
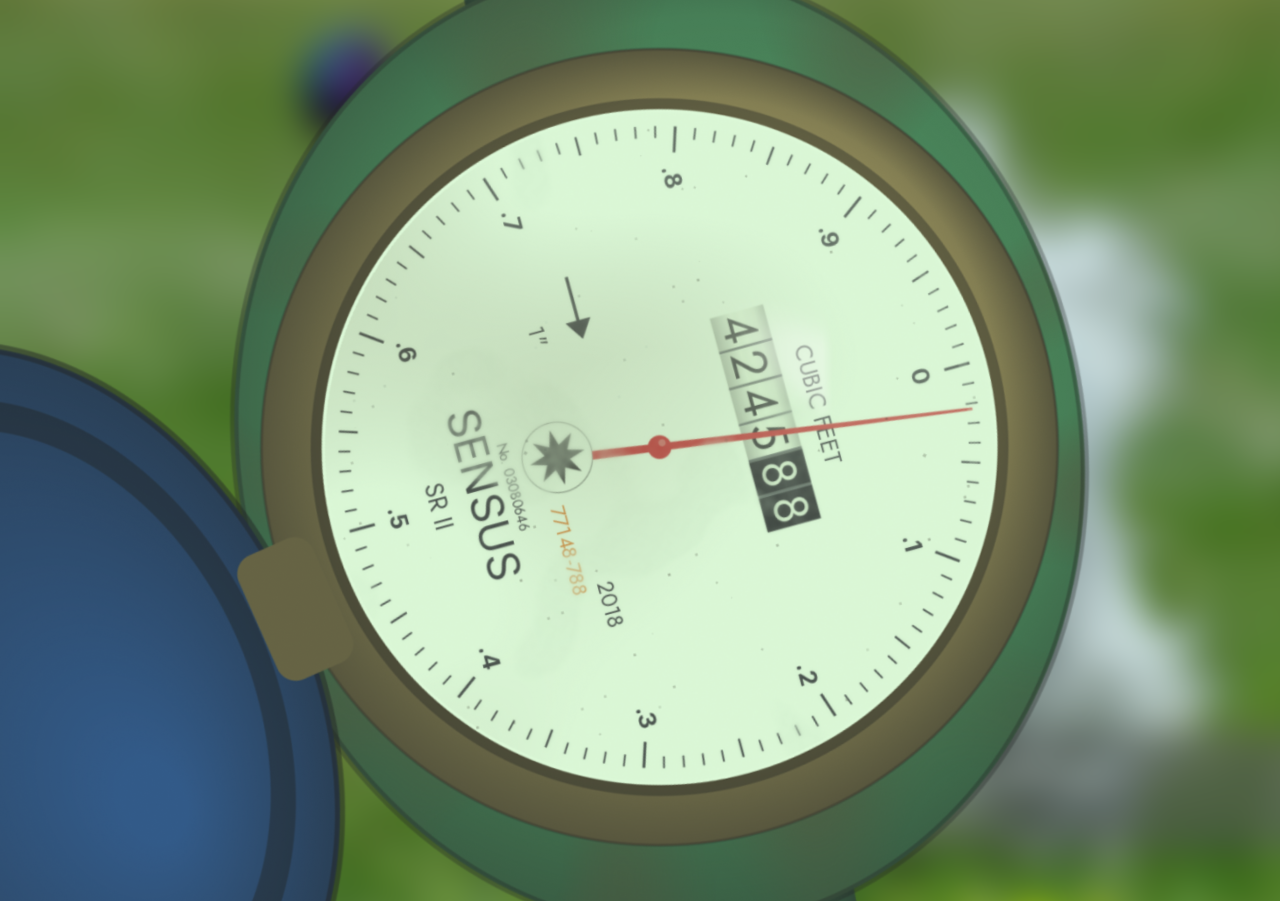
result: 424588.02 ft³
